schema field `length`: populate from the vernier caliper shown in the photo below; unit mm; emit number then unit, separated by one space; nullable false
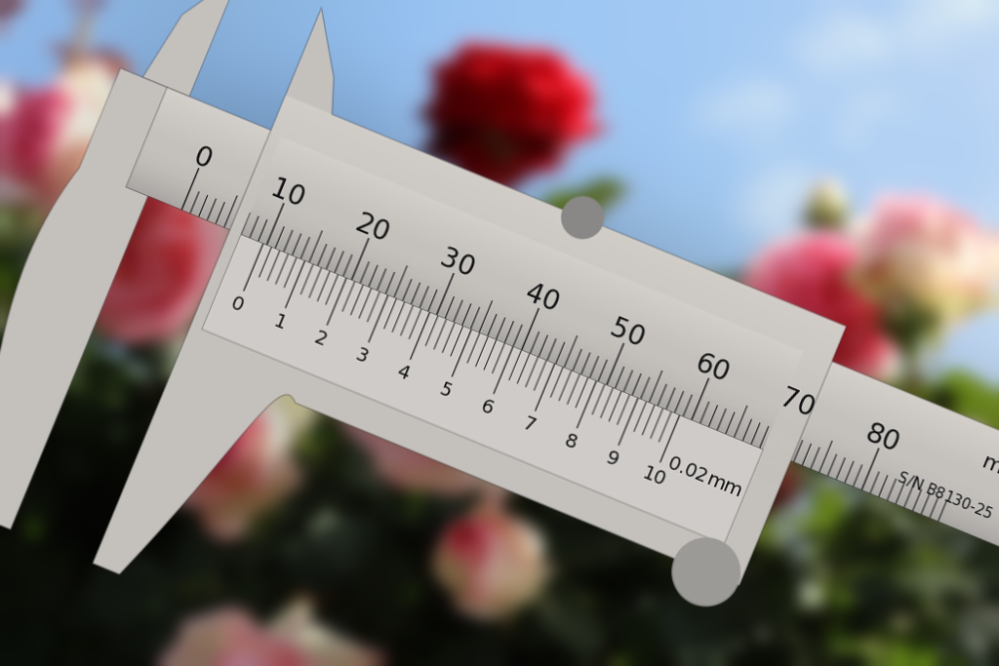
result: 9.6 mm
